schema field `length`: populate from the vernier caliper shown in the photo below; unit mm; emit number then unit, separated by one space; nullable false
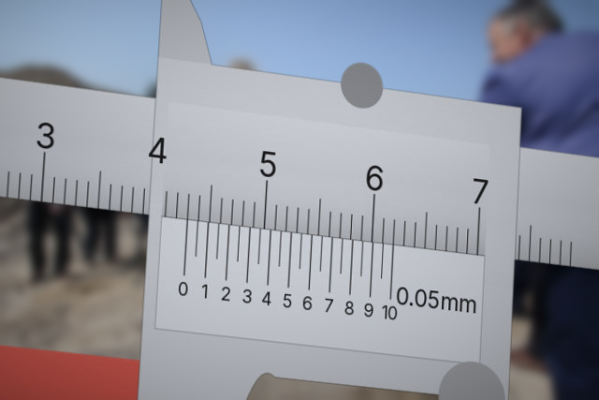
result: 43.0 mm
